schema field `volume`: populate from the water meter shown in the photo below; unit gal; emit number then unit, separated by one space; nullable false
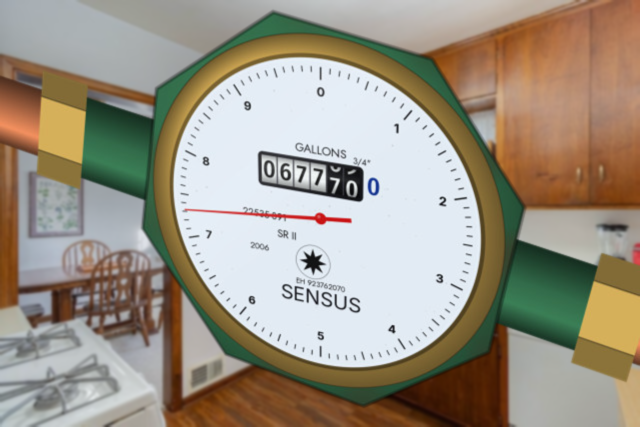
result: 677697.3 gal
